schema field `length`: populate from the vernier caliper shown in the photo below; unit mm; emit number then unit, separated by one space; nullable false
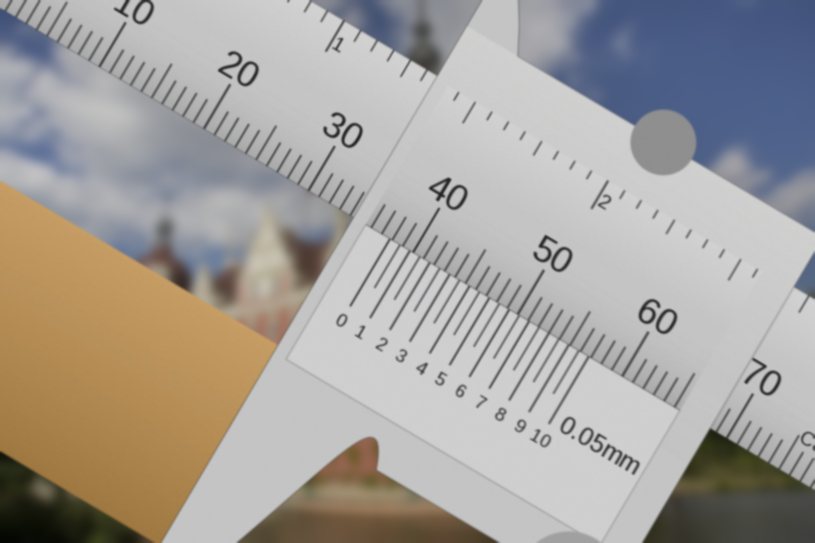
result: 37.8 mm
